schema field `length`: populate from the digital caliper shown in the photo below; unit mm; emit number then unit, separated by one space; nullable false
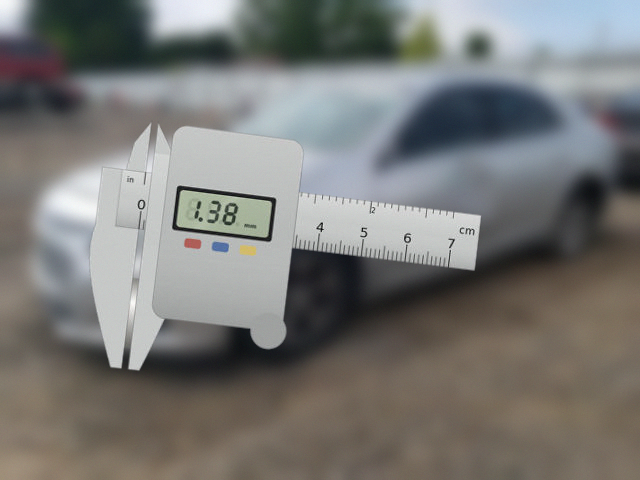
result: 1.38 mm
